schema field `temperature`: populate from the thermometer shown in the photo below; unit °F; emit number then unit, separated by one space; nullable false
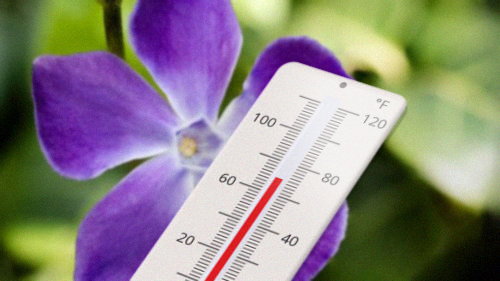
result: 70 °F
